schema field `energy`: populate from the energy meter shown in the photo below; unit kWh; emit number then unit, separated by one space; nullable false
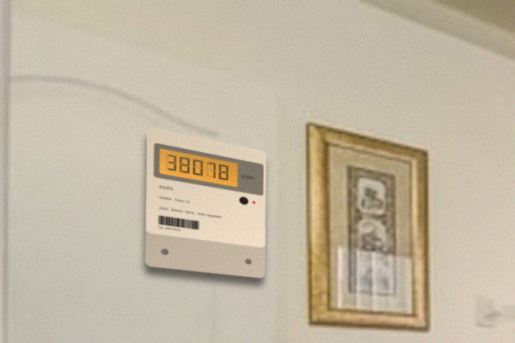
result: 38078 kWh
